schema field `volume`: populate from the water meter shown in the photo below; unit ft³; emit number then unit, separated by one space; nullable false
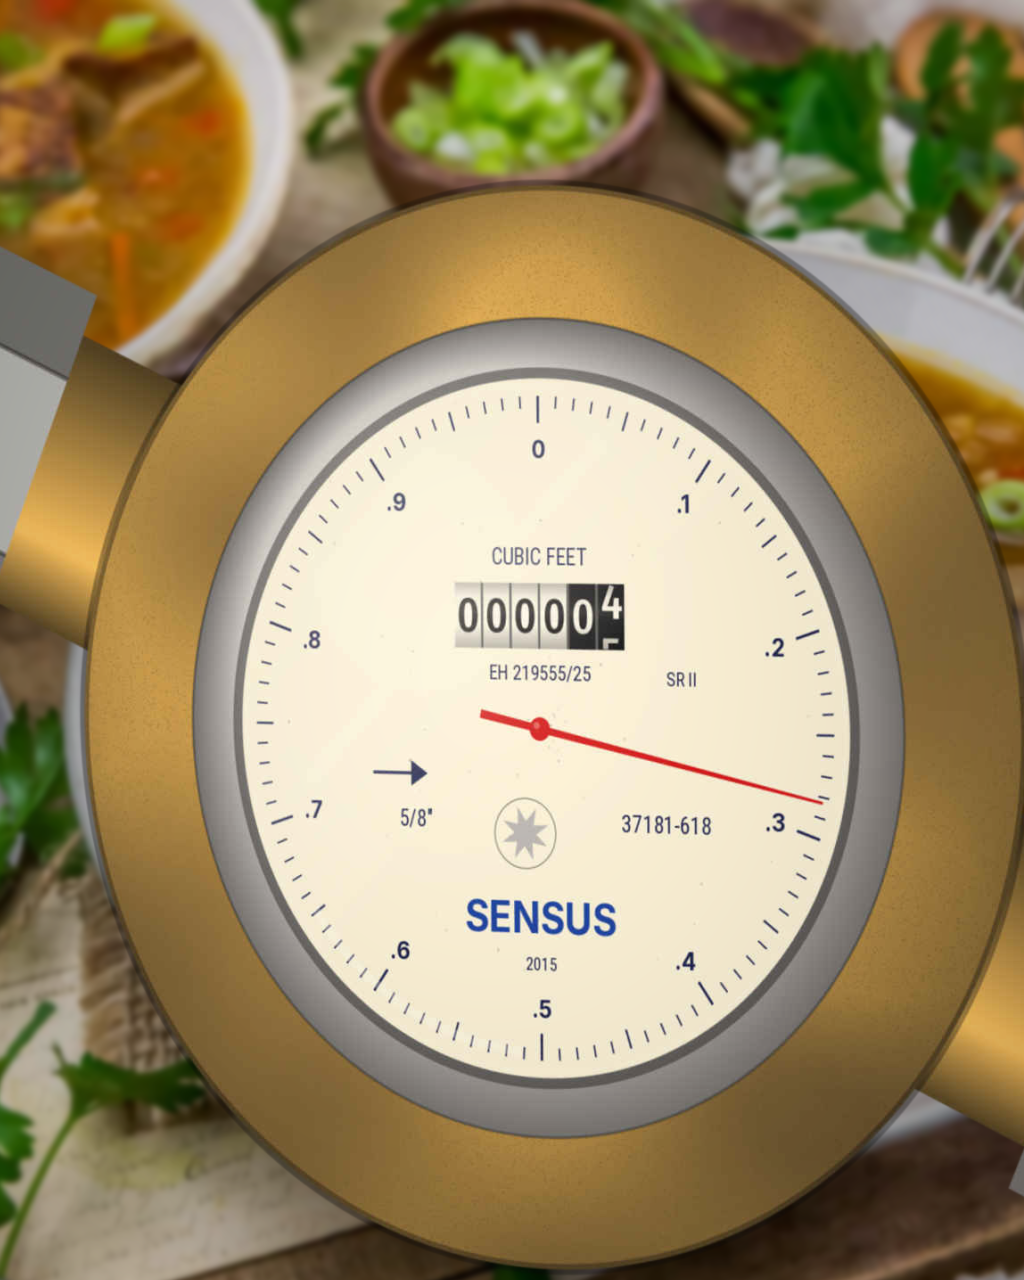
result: 4.28 ft³
